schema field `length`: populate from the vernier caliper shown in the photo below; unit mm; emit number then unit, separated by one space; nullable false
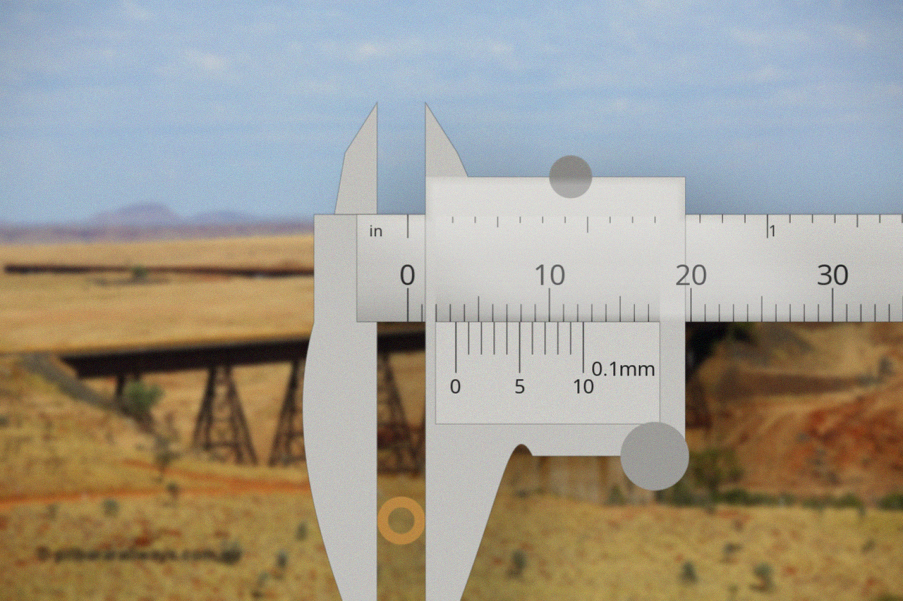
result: 3.4 mm
